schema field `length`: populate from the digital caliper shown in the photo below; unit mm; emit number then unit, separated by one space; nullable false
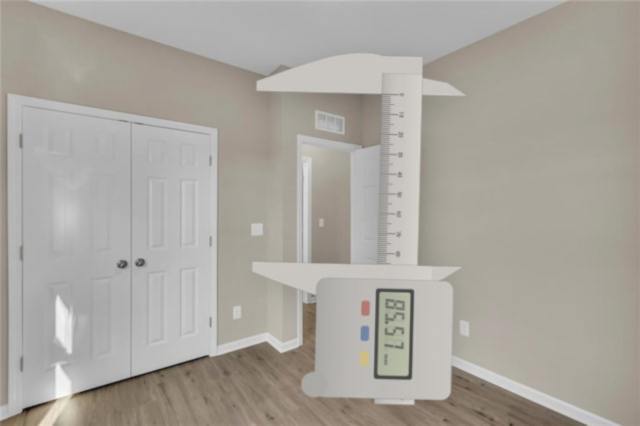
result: 85.57 mm
